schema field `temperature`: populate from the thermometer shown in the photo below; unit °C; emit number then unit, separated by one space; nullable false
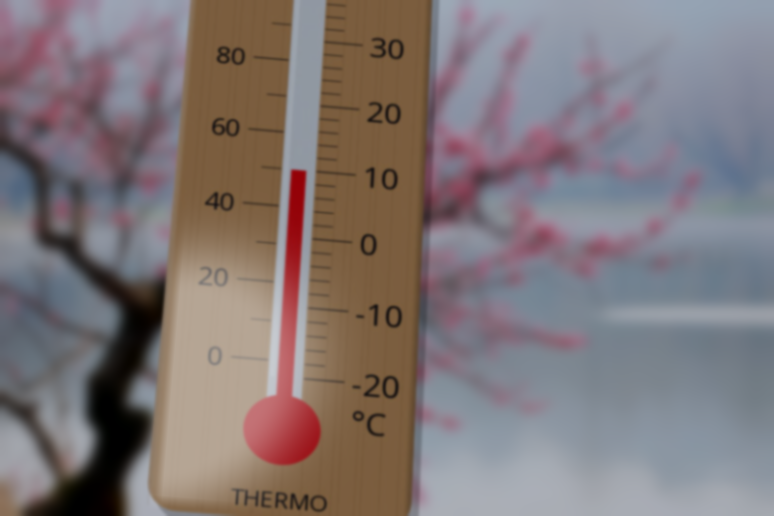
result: 10 °C
